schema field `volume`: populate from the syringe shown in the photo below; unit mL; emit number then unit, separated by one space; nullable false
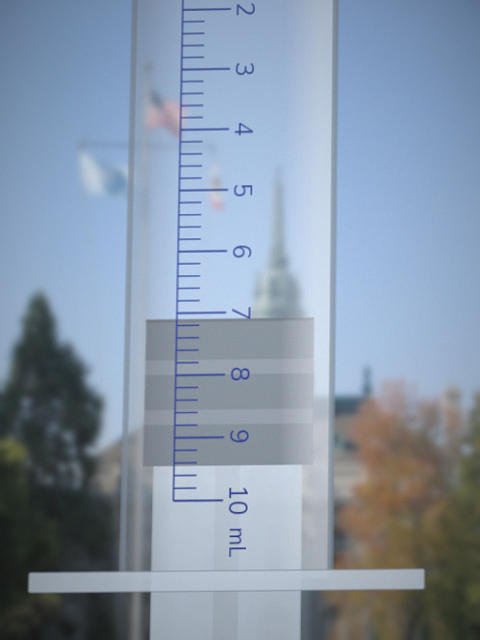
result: 7.1 mL
